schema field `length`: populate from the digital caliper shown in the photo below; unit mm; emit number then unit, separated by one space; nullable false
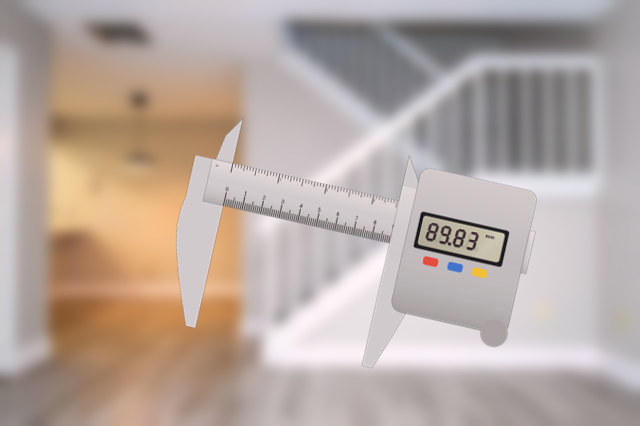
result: 89.83 mm
